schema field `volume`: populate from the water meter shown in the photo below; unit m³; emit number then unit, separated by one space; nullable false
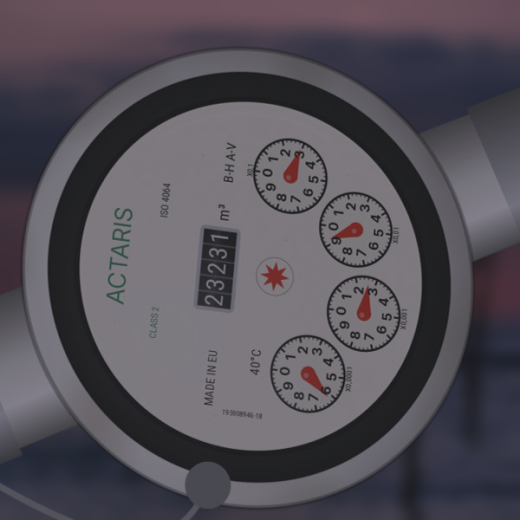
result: 23231.2926 m³
